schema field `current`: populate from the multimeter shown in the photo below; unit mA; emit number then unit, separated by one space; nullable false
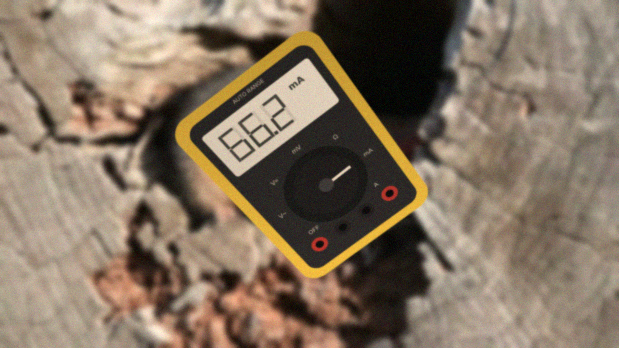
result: 66.2 mA
